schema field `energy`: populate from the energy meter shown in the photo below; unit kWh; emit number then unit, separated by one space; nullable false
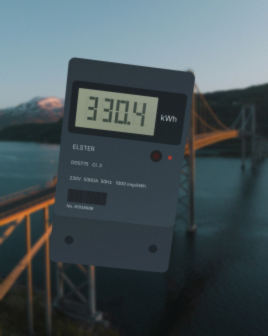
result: 330.4 kWh
